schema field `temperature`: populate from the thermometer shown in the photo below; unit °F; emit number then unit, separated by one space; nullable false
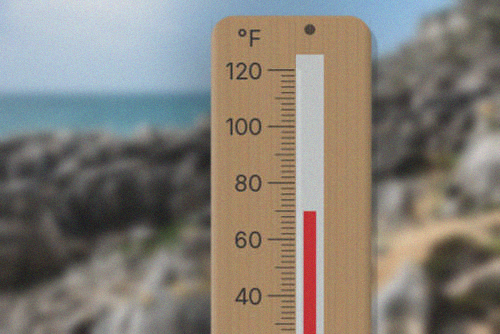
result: 70 °F
